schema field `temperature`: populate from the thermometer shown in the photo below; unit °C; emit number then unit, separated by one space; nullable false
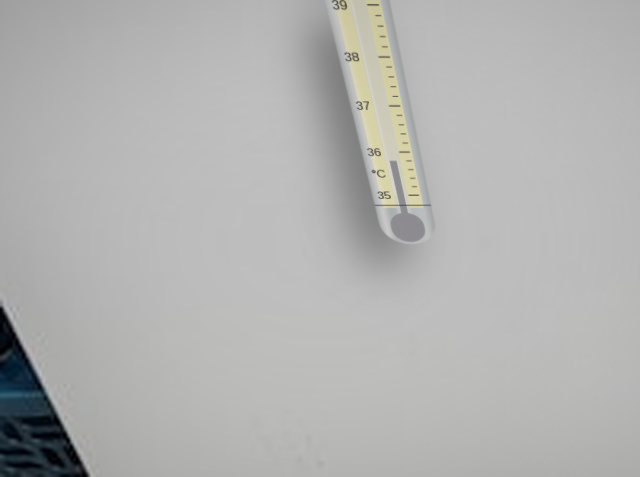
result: 35.8 °C
